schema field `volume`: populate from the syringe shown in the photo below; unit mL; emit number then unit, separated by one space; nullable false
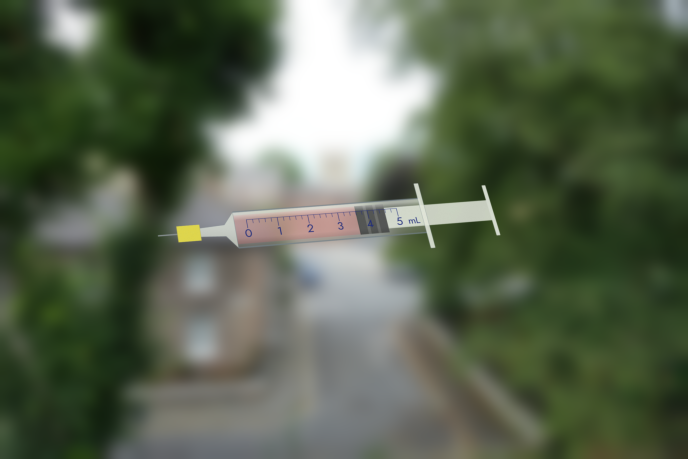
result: 3.6 mL
